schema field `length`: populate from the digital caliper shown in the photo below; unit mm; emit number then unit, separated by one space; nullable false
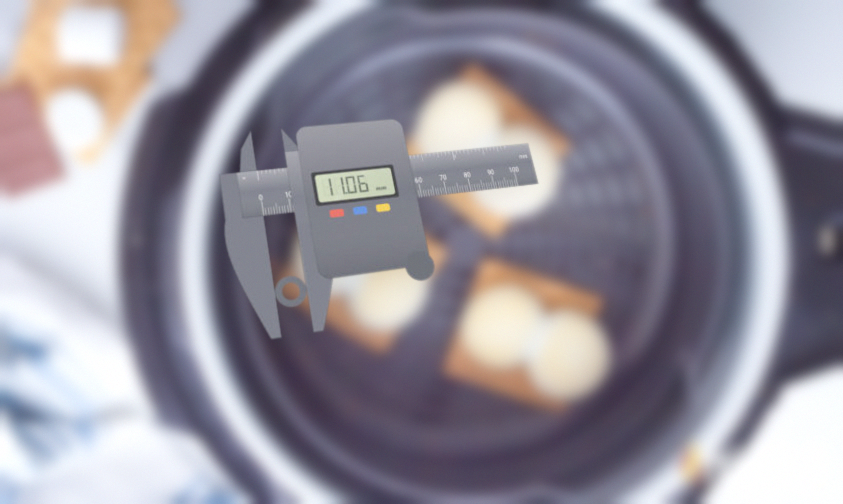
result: 11.06 mm
